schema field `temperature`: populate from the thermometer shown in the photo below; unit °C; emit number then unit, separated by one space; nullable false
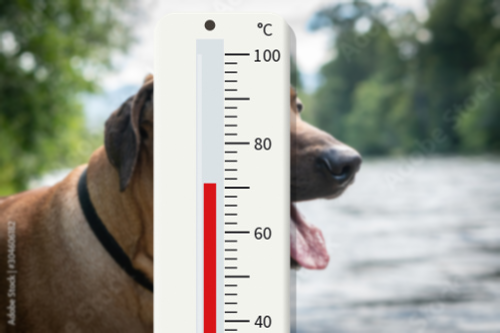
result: 71 °C
